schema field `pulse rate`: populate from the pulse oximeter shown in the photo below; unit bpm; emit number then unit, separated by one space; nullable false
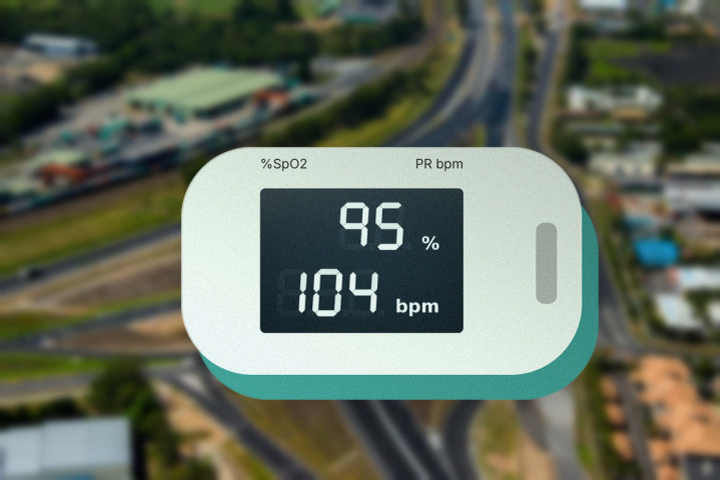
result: 104 bpm
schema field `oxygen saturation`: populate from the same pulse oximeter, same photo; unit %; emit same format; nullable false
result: 95 %
